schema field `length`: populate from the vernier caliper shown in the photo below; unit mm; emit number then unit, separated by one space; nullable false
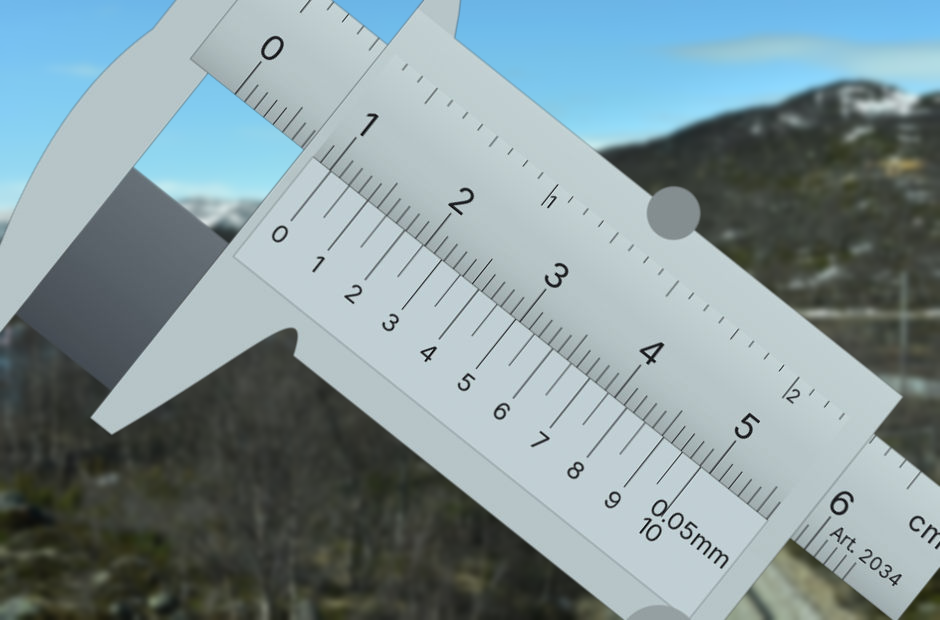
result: 10.1 mm
